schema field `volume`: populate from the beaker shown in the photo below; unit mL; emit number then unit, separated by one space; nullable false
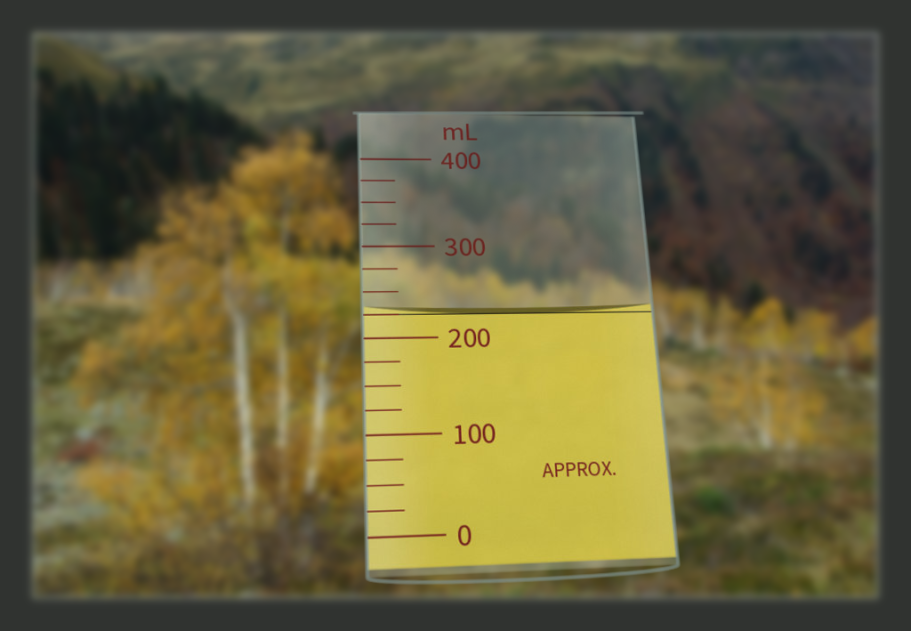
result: 225 mL
